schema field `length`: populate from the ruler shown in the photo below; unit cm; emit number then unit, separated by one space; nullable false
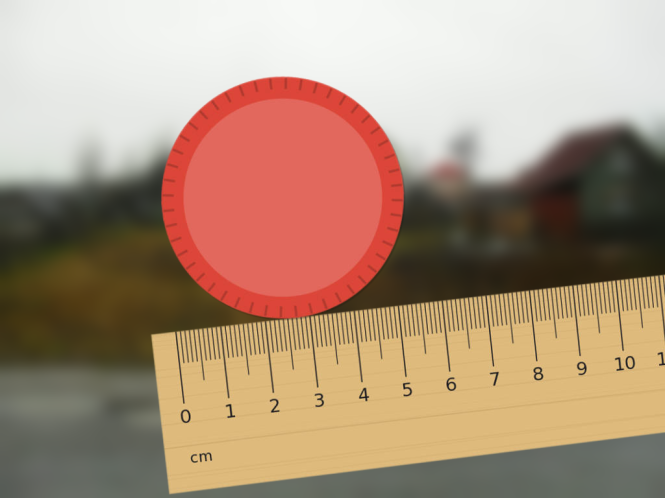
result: 5.4 cm
